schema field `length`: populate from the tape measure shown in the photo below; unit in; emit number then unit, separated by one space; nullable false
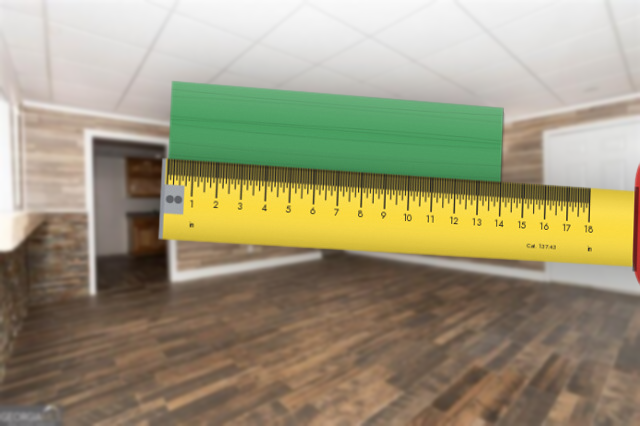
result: 14 in
